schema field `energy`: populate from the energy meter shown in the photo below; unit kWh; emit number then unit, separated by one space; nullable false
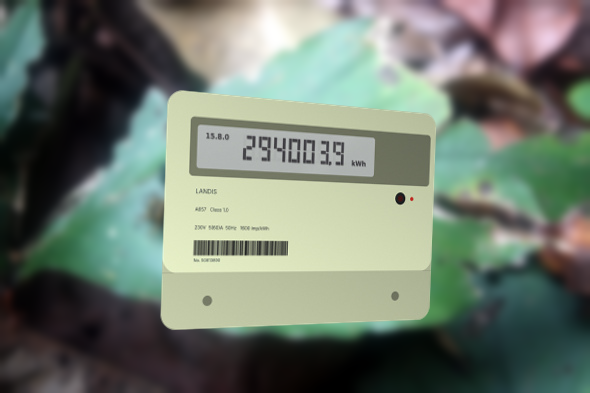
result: 294003.9 kWh
